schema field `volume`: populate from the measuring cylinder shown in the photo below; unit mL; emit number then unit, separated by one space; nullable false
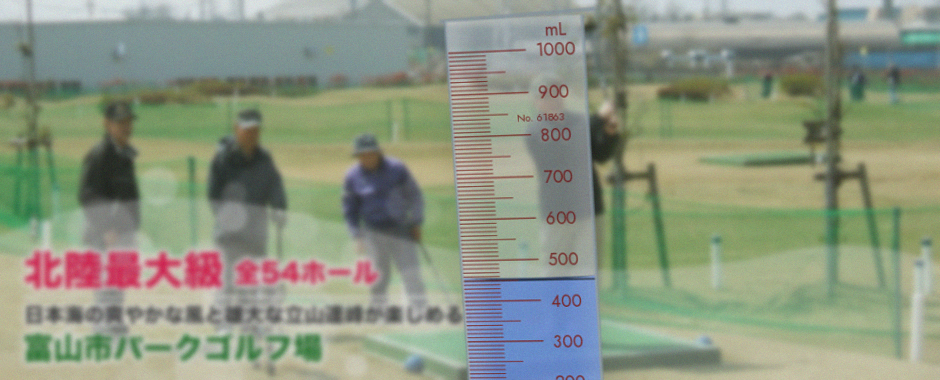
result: 450 mL
